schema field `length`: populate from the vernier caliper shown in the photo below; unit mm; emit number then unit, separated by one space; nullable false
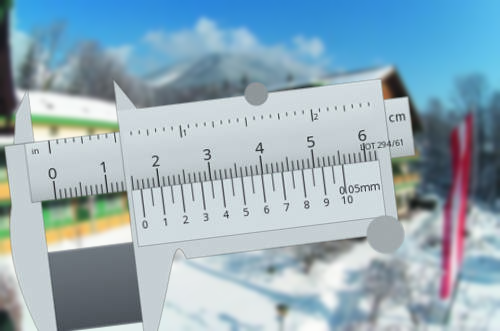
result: 16.5 mm
